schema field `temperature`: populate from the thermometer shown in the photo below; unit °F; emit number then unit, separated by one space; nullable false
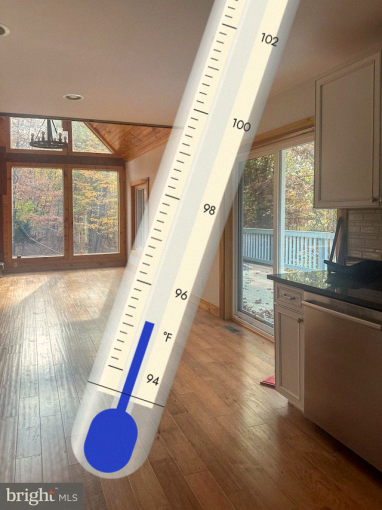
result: 95.2 °F
